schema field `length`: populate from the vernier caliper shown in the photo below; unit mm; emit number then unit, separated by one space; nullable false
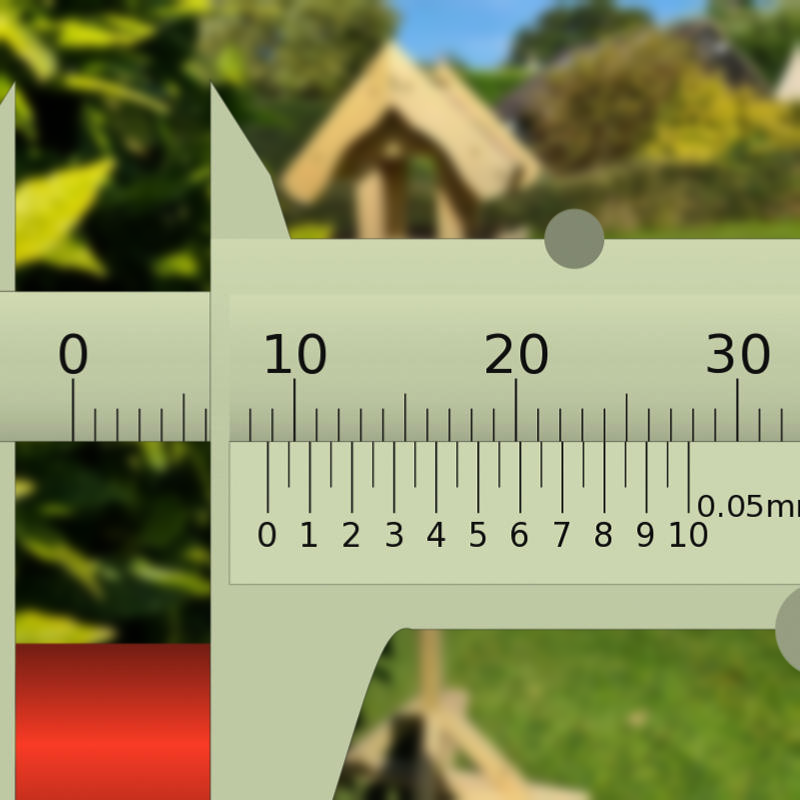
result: 8.8 mm
